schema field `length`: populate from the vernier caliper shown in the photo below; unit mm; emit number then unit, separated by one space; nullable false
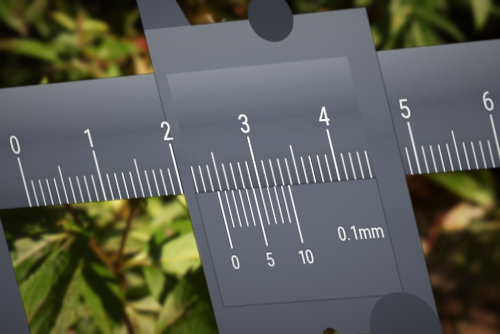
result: 24.6 mm
